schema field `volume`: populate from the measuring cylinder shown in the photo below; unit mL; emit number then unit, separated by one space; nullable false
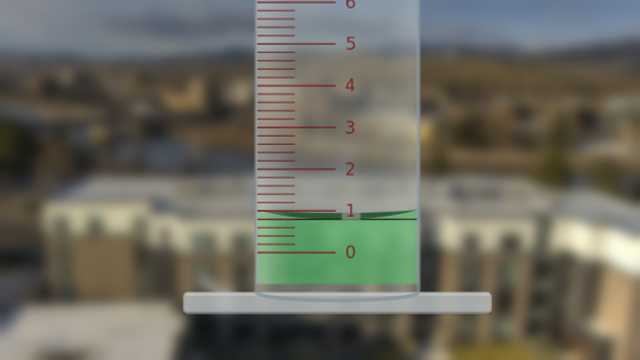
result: 0.8 mL
